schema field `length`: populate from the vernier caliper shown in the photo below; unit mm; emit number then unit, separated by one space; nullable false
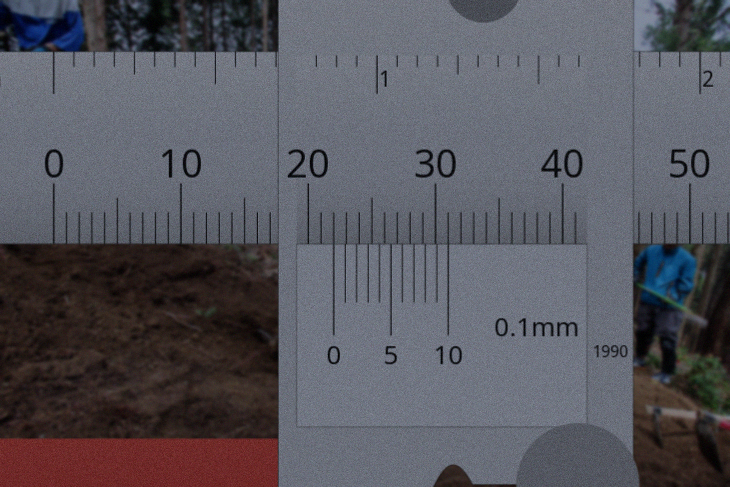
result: 22.0 mm
